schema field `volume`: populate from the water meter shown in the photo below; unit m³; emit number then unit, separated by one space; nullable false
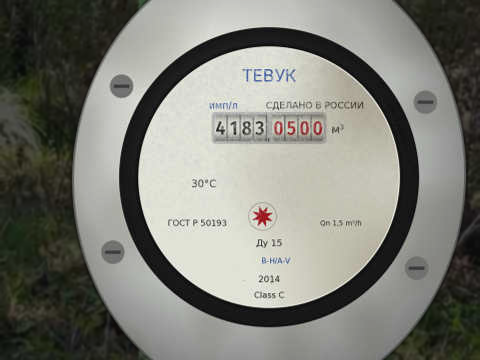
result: 4183.0500 m³
